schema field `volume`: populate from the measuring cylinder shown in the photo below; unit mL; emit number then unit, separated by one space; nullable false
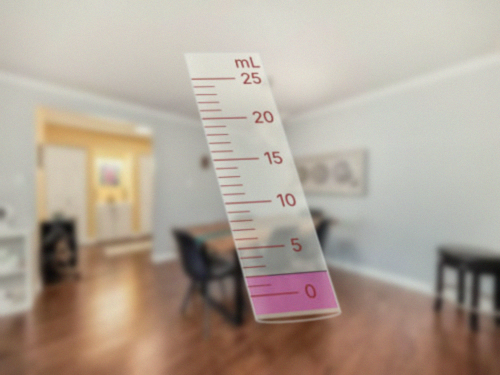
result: 2 mL
